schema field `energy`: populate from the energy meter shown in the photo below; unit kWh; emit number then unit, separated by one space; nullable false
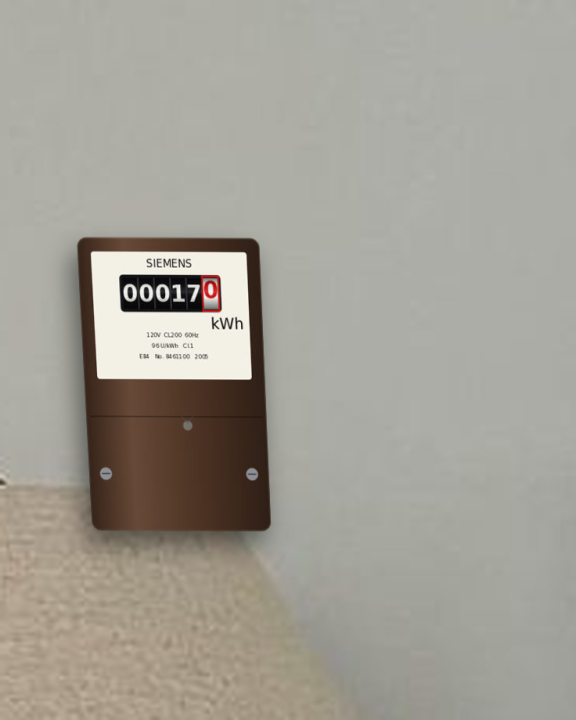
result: 17.0 kWh
